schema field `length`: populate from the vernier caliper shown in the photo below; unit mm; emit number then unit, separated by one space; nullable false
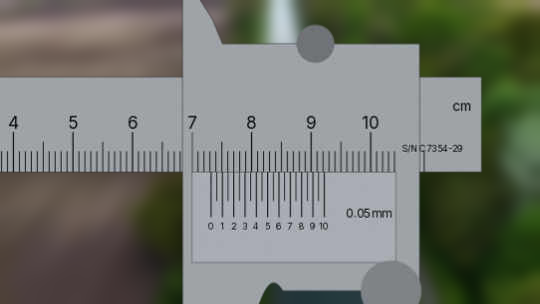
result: 73.2 mm
